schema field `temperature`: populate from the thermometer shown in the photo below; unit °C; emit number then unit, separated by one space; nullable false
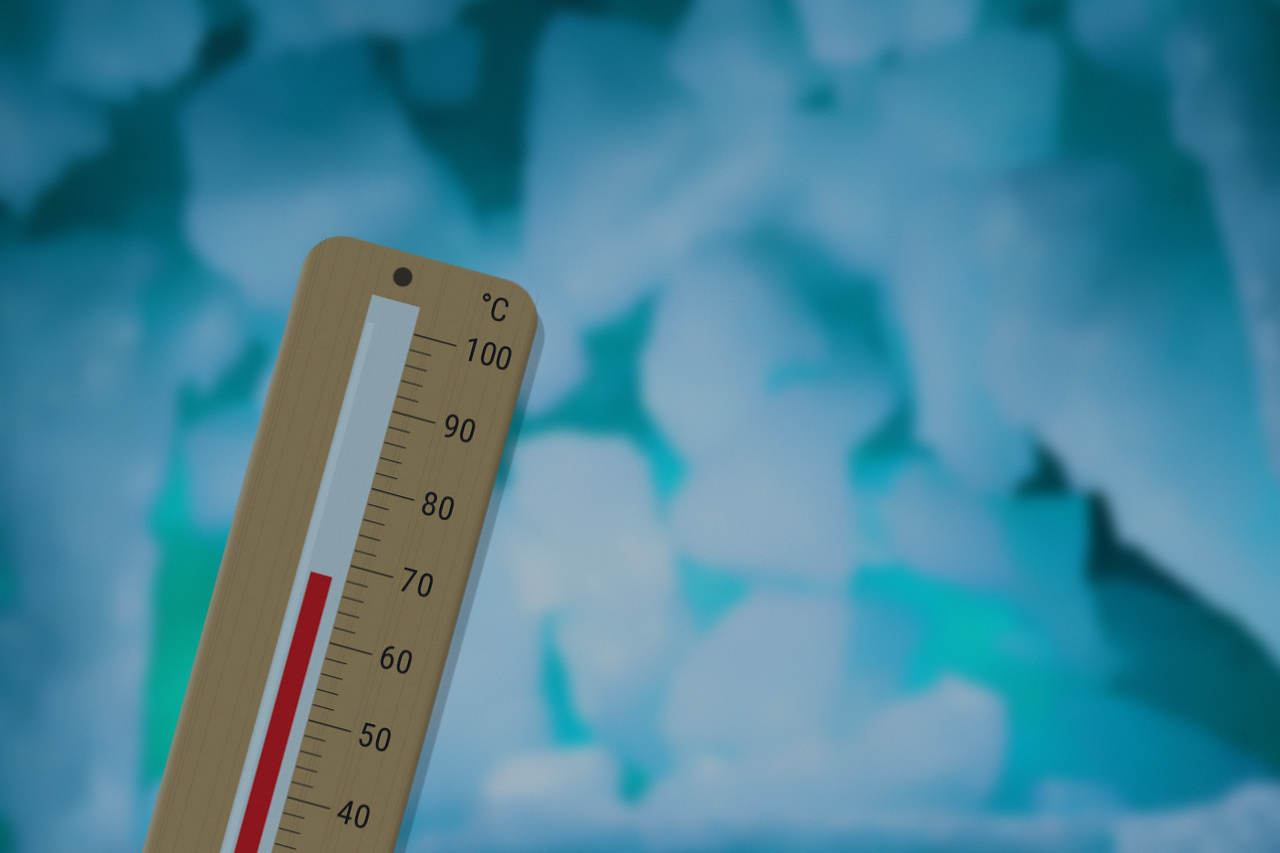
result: 68 °C
